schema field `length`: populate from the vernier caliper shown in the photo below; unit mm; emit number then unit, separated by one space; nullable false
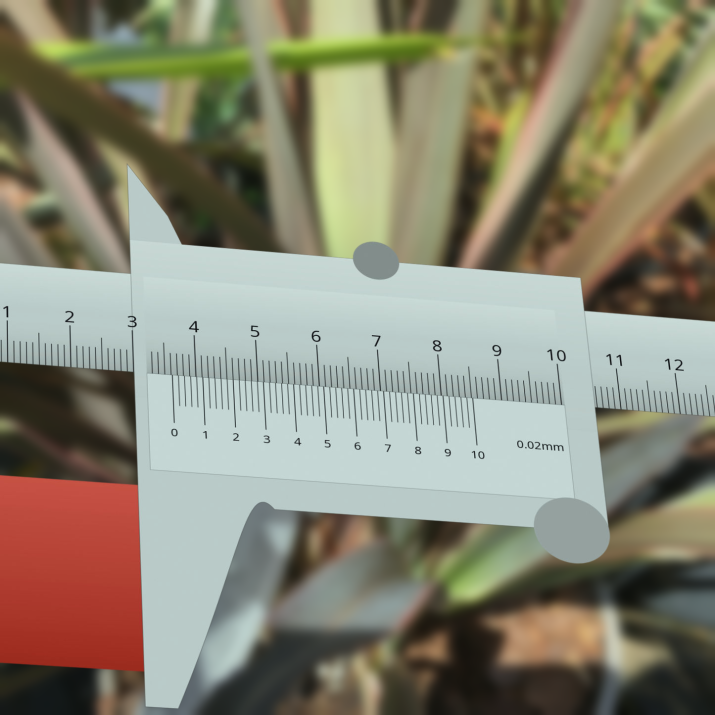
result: 36.2 mm
